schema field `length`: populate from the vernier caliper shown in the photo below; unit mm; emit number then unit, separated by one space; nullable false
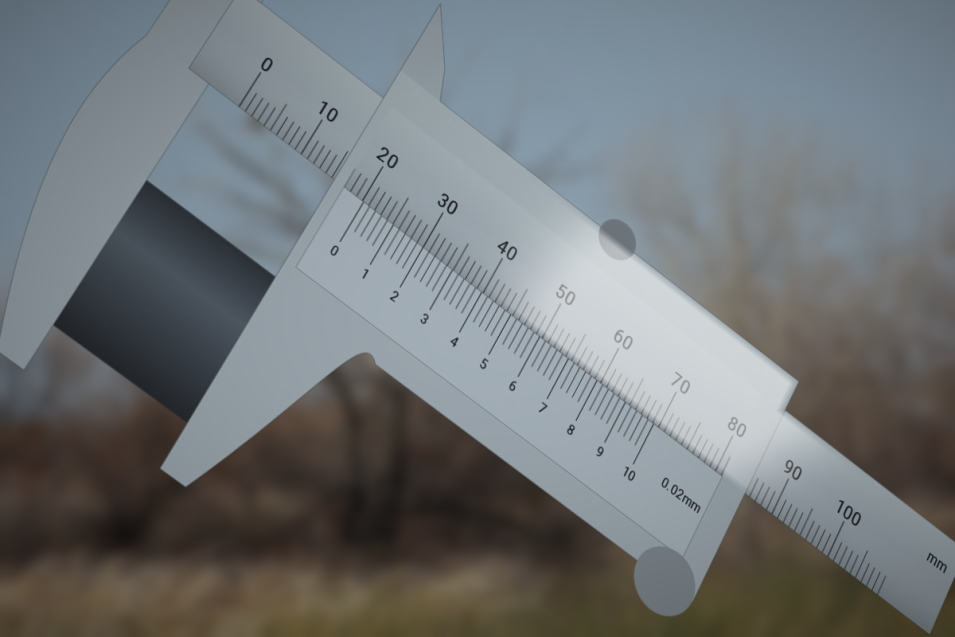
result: 20.2 mm
